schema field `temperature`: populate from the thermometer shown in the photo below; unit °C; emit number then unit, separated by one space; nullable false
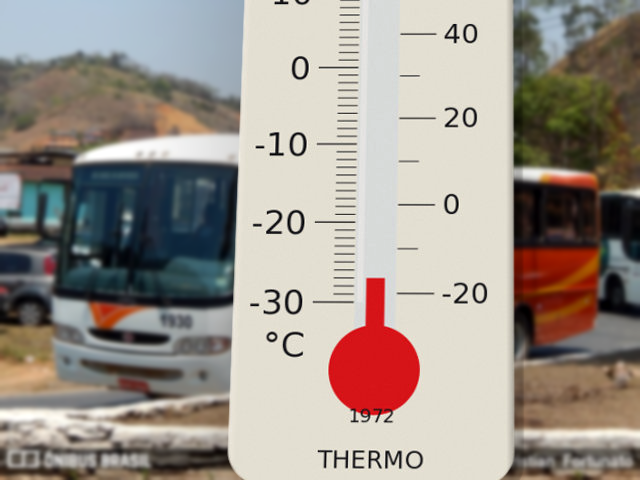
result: -27 °C
